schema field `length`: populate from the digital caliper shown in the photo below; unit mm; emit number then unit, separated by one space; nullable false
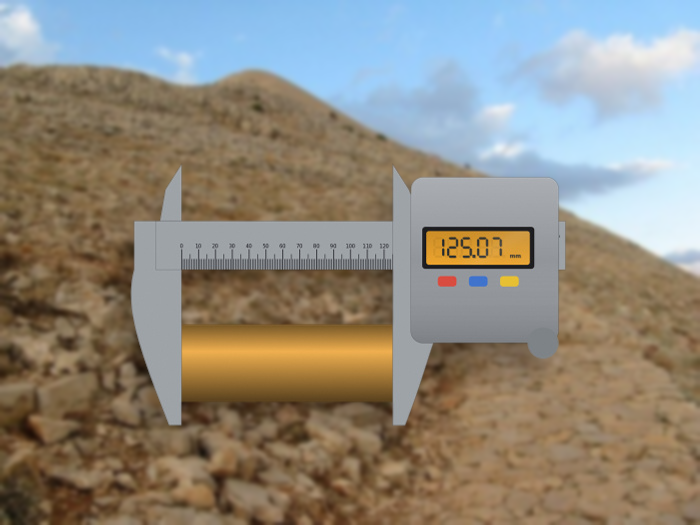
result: 125.07 mm
